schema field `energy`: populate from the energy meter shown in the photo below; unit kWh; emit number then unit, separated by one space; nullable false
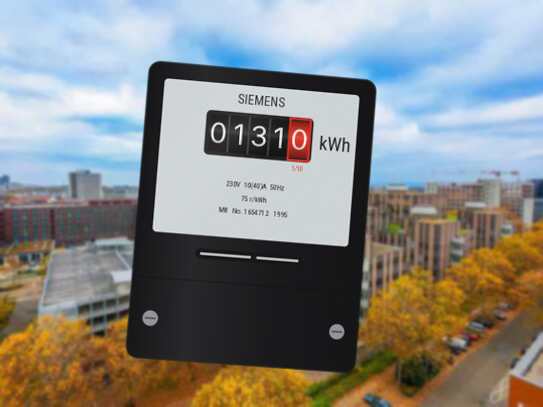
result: 131.0 kWh
